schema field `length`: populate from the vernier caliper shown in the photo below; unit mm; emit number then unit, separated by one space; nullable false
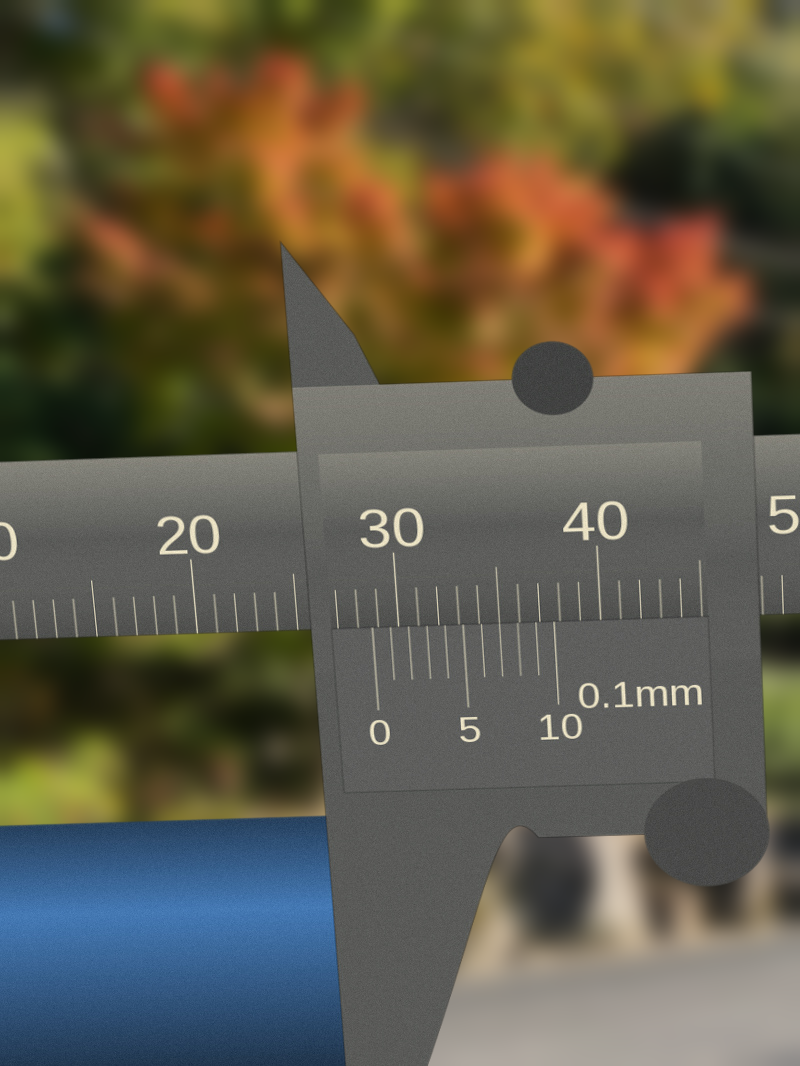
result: 28.7 mm
